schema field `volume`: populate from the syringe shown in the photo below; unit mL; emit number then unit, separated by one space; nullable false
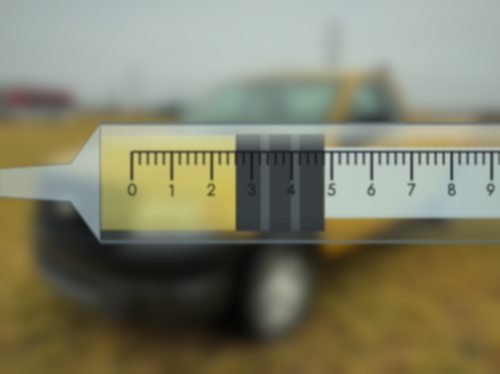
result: 2.6 mL
